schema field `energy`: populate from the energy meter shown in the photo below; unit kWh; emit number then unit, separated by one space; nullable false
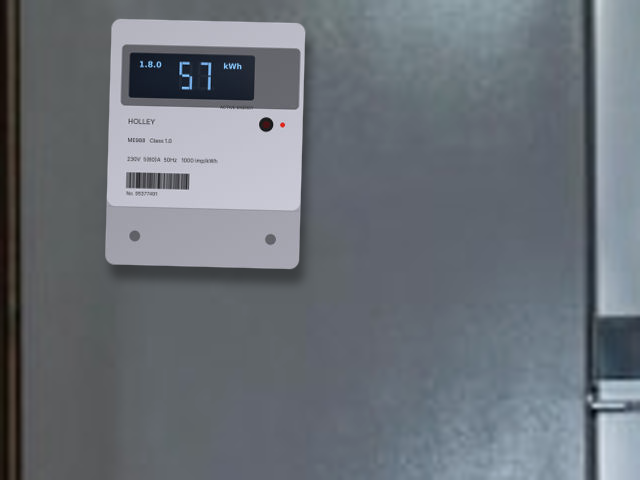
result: 57 kWh
